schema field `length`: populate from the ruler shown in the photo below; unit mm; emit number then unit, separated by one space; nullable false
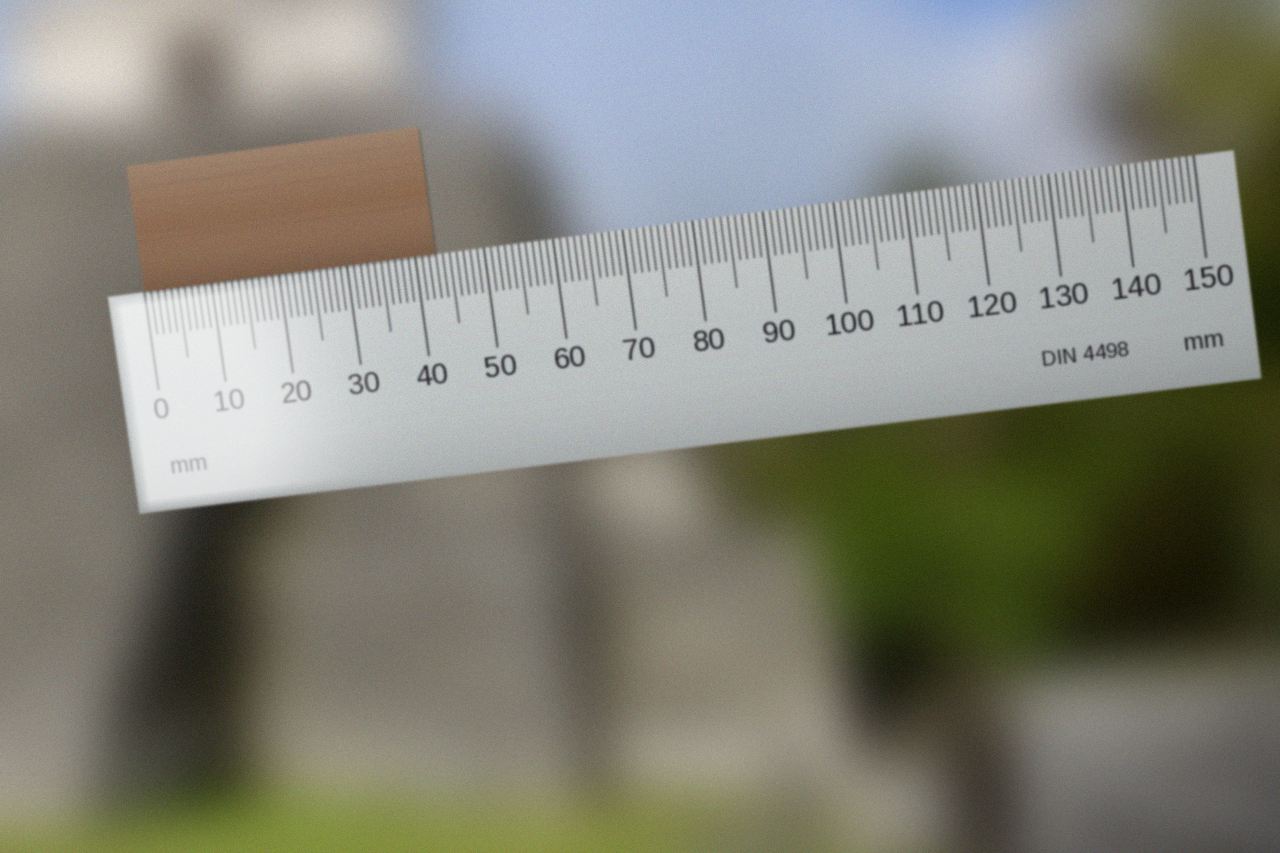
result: 43 mm
